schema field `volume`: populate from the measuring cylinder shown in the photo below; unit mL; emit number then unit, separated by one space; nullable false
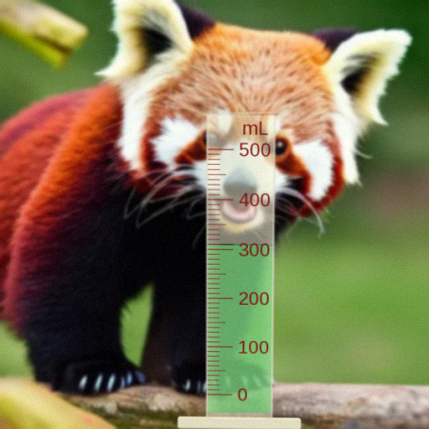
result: 310 mL
